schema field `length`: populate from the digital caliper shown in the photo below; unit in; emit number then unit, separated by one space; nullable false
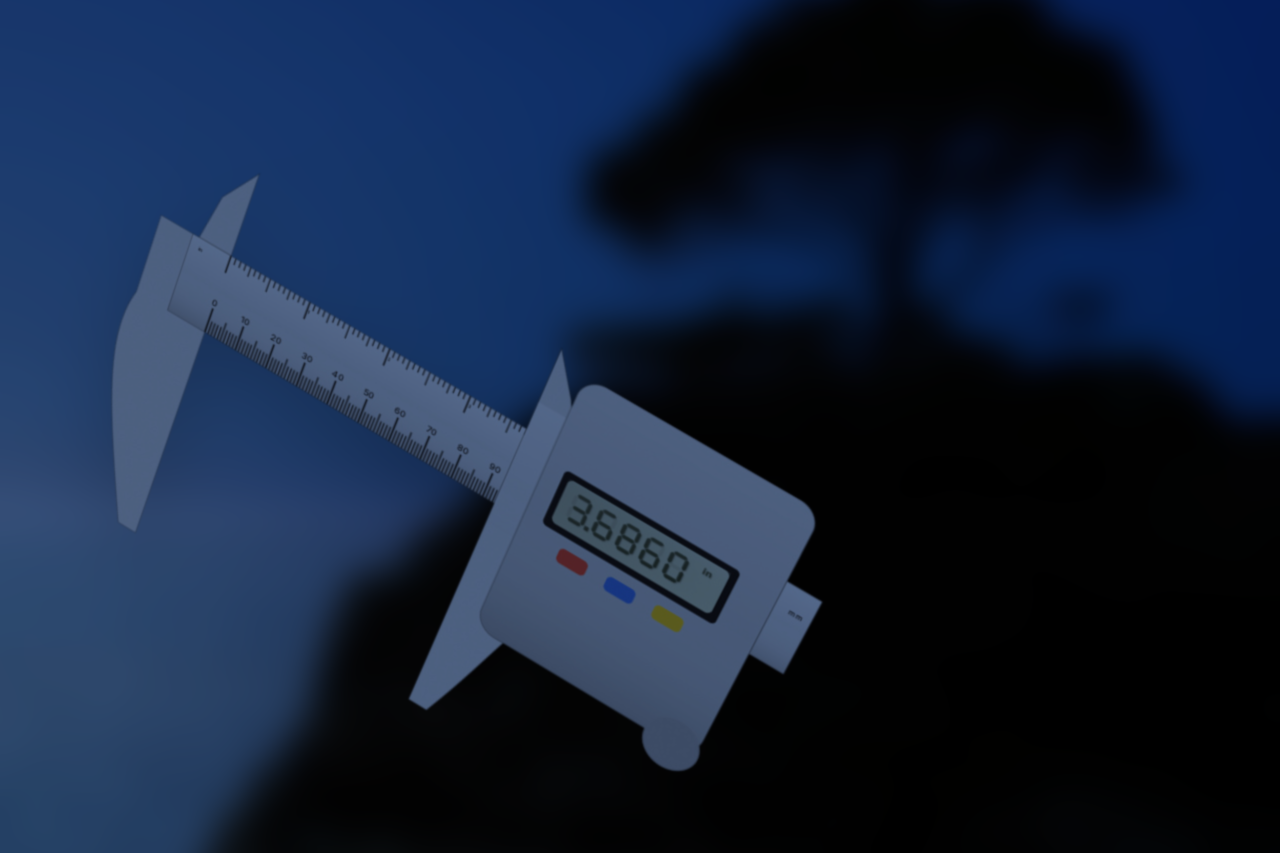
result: 3.6860 in
